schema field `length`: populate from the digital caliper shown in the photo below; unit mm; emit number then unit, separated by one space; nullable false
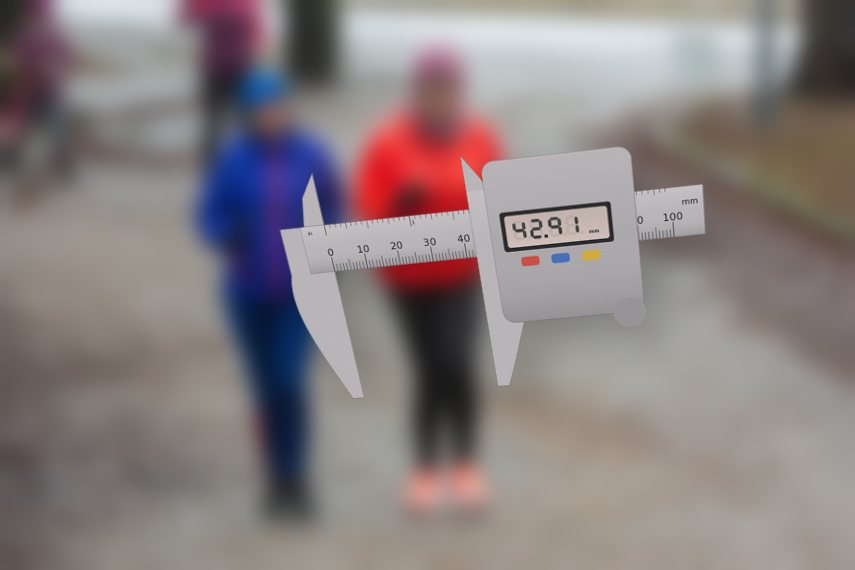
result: 42.91 mm
